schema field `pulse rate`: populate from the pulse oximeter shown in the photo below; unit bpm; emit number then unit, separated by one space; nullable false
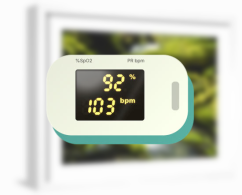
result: 103 bpm
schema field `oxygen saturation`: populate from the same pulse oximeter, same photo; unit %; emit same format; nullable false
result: 92 %
